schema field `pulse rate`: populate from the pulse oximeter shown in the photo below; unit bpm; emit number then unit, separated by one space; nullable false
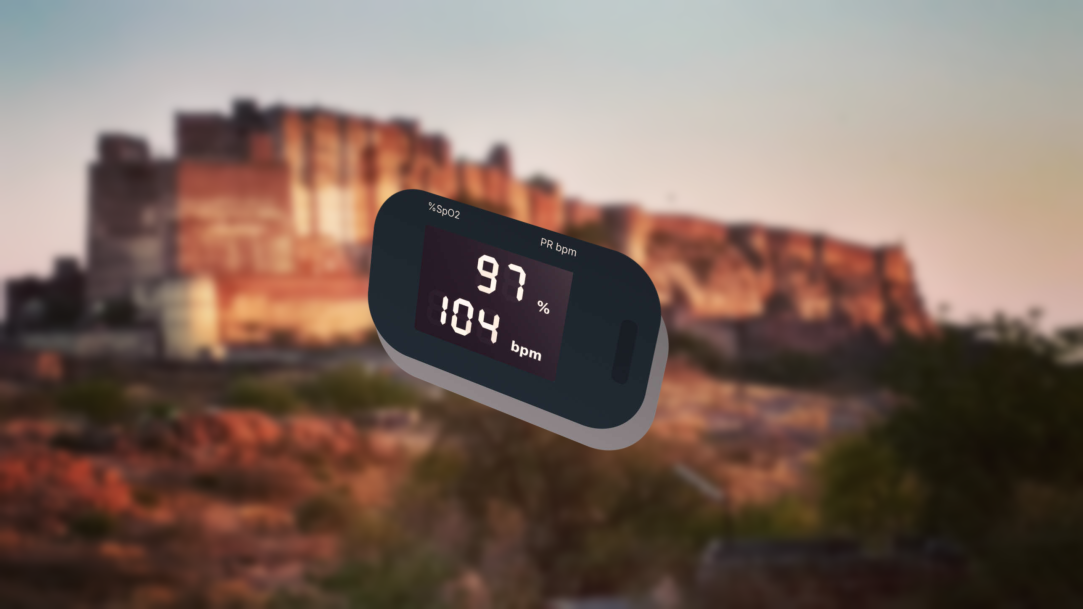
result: 104 bpm
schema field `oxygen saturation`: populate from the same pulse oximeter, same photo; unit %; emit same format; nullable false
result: 97 %
